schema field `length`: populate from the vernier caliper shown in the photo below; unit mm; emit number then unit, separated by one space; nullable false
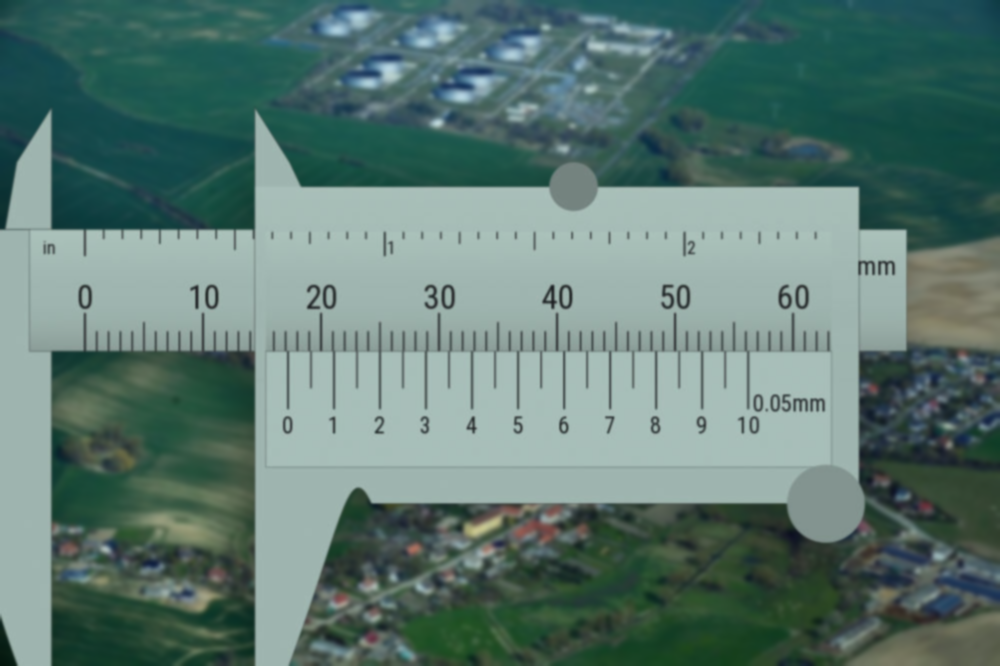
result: 17.2 mm
